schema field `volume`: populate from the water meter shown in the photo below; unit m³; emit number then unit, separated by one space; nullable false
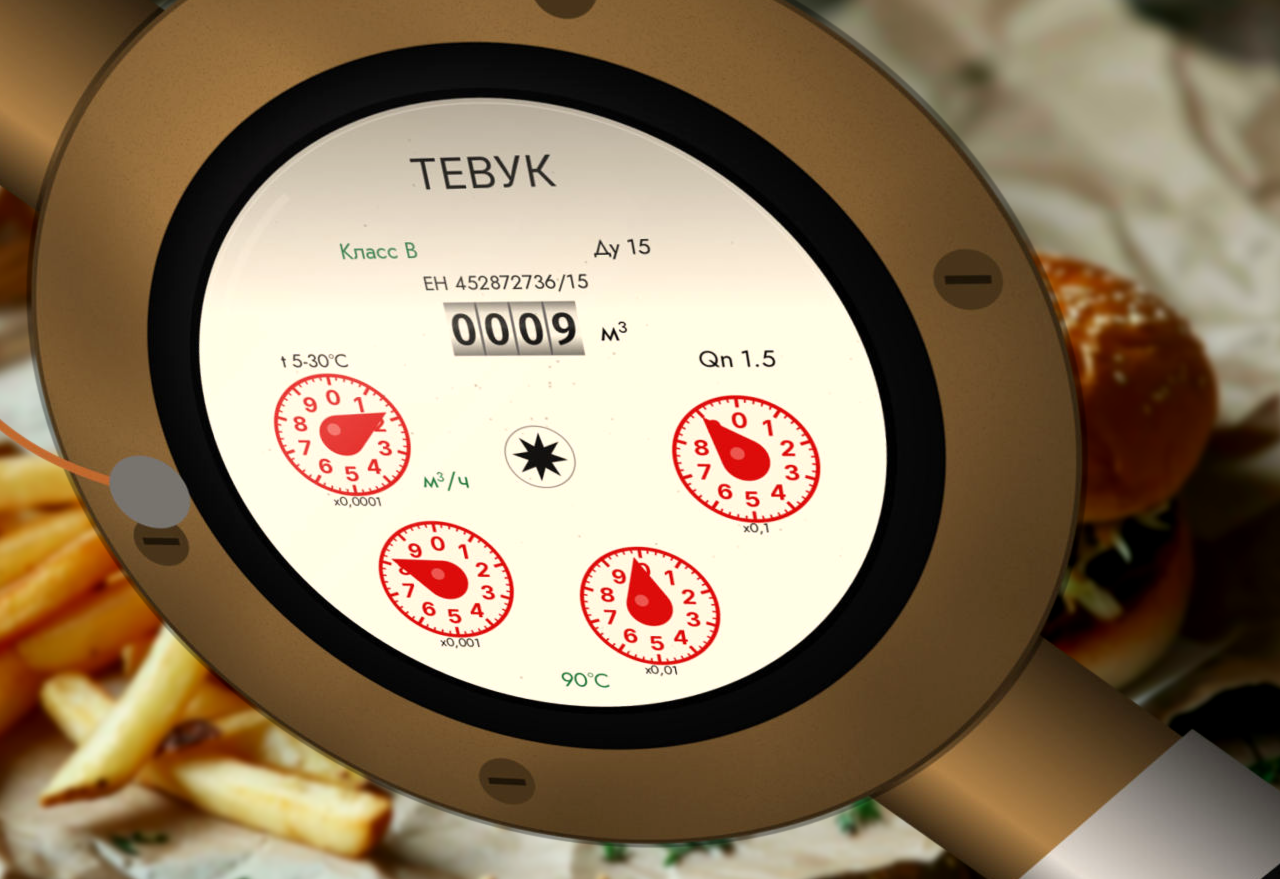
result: 9.8981 m³
